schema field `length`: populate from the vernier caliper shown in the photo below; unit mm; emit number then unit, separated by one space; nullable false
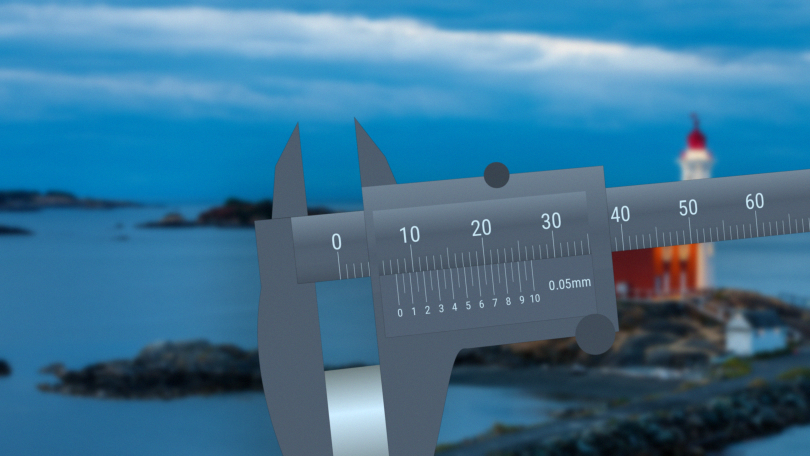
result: 7.6 mm
